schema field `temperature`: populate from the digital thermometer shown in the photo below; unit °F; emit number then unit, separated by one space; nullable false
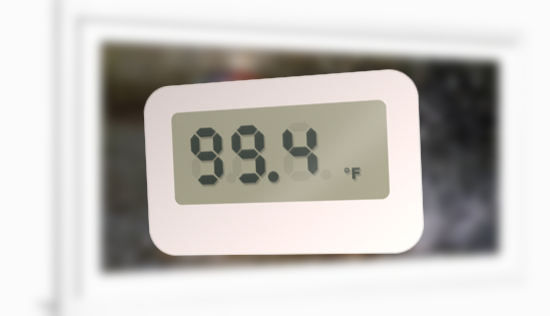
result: 99.4 °F
